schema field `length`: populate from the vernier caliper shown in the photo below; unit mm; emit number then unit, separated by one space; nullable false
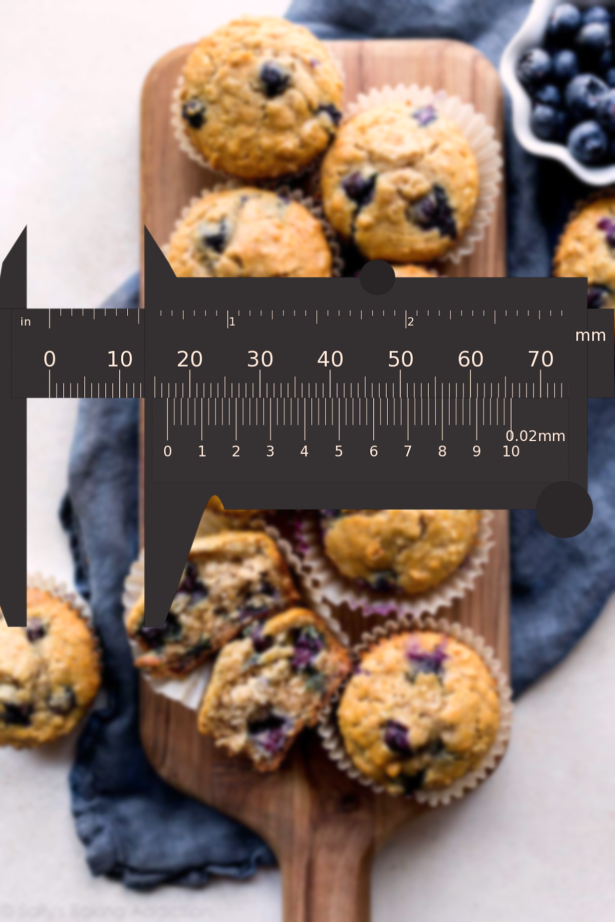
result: 16.8 mm
